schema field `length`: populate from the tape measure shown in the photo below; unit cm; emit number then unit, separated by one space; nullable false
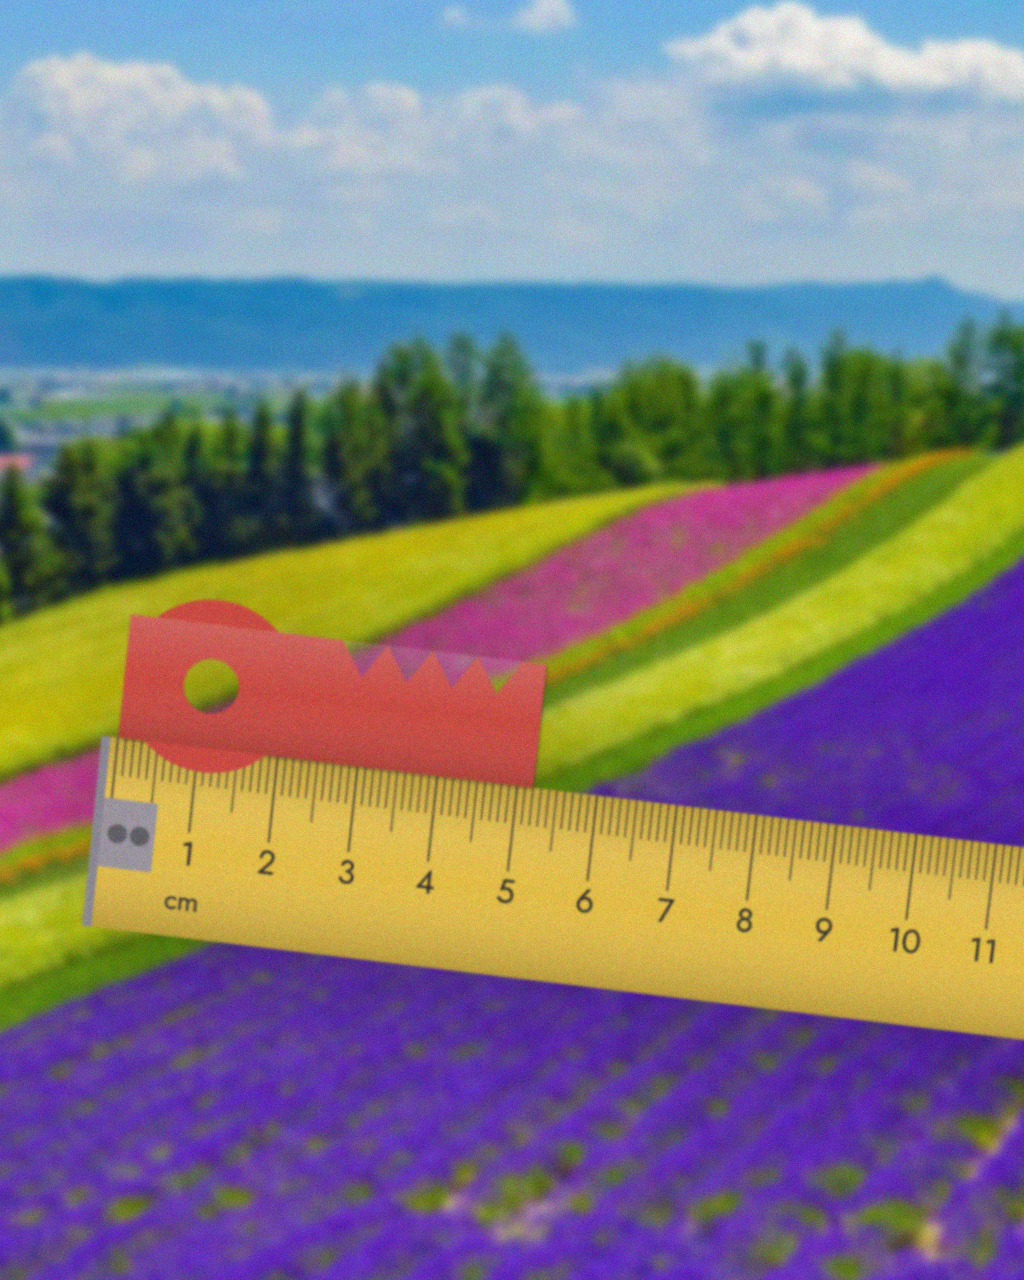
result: 5.2 cm
